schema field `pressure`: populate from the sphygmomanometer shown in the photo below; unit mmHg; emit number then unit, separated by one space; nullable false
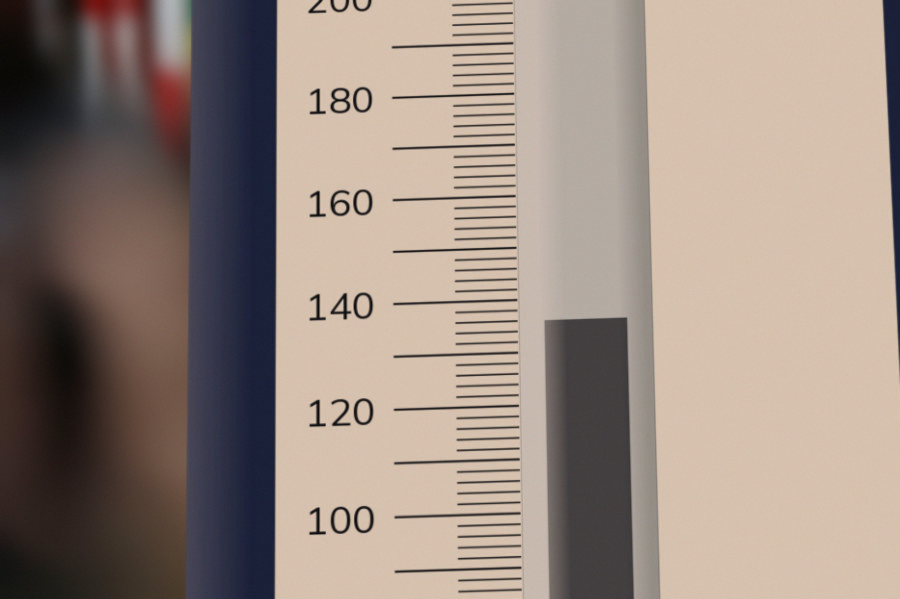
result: 136 mmHg
